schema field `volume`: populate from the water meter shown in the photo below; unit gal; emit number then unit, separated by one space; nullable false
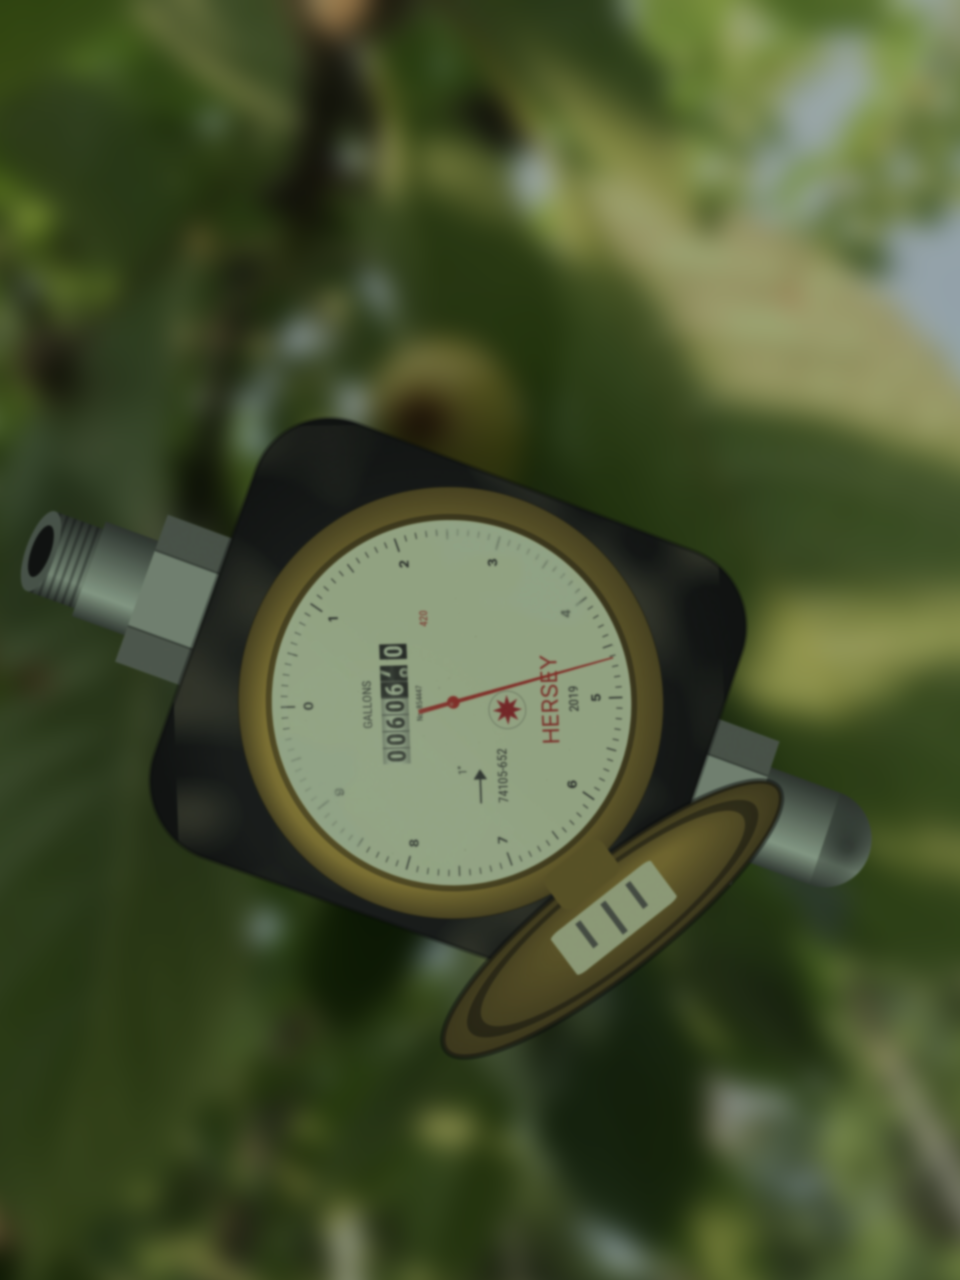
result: 60674.6 gal
